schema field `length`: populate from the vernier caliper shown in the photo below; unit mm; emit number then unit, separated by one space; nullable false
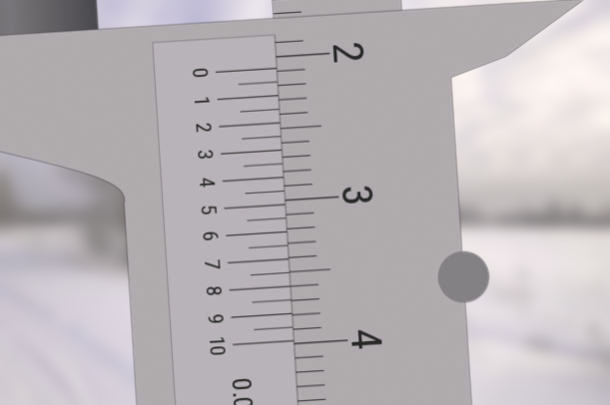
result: 20.8 mm
